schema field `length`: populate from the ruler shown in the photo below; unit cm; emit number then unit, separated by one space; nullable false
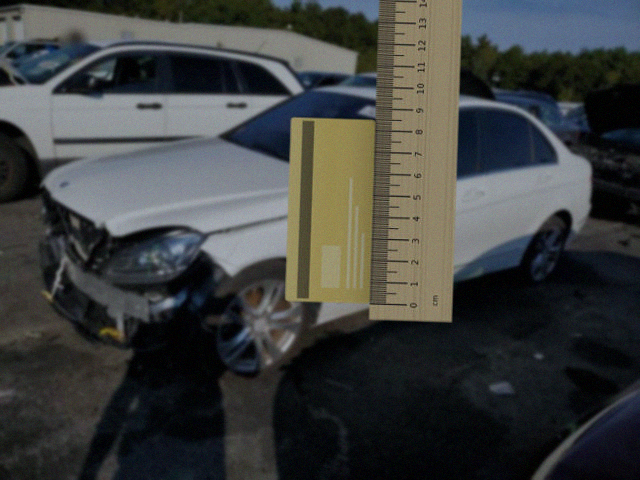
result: 8.5 cm
